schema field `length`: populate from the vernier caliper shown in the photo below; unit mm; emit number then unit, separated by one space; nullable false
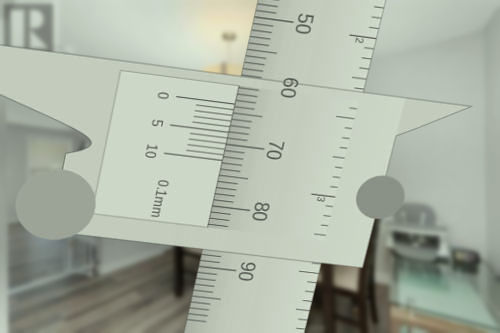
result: 63.6 mm
